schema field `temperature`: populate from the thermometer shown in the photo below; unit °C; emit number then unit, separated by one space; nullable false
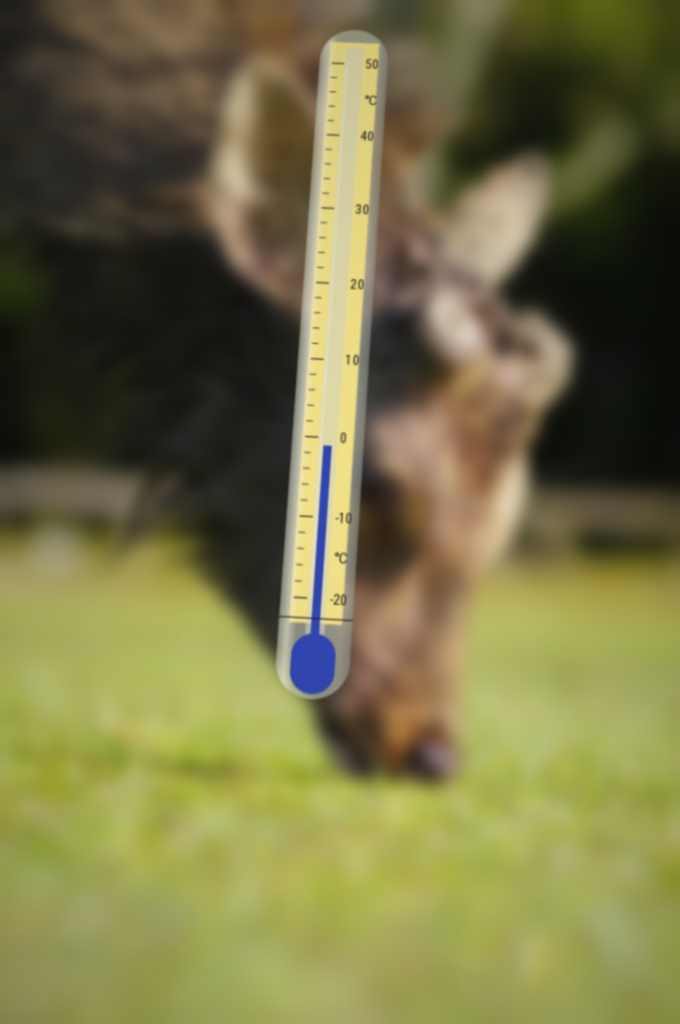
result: -1 °C
